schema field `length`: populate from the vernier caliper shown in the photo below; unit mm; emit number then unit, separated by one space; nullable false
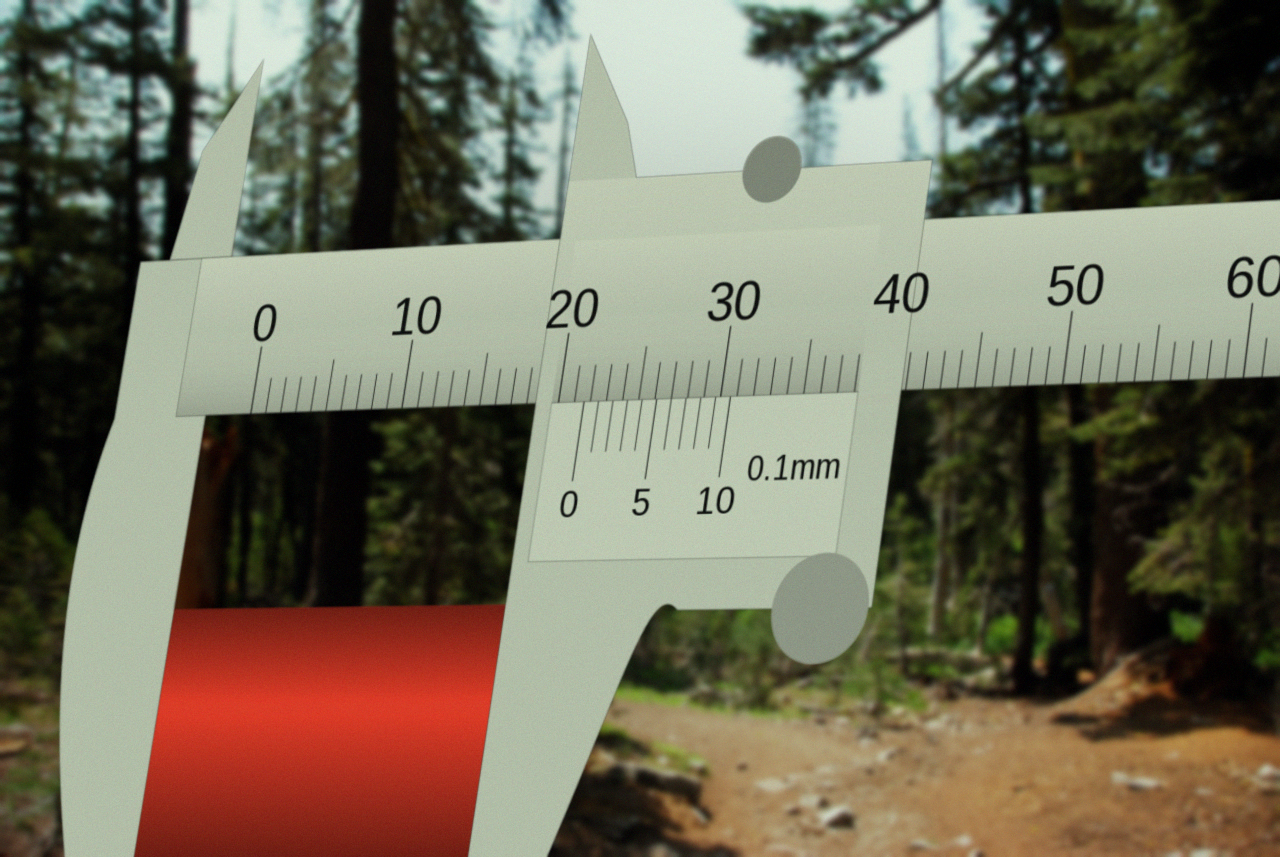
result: 21.6 mm
